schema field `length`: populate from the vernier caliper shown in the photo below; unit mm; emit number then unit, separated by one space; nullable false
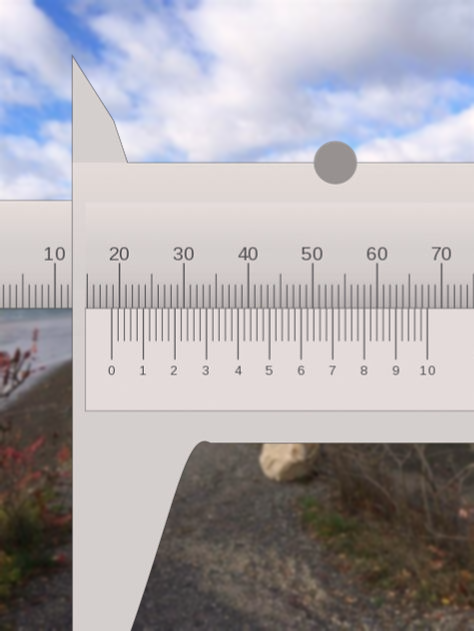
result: 18.8 mm
